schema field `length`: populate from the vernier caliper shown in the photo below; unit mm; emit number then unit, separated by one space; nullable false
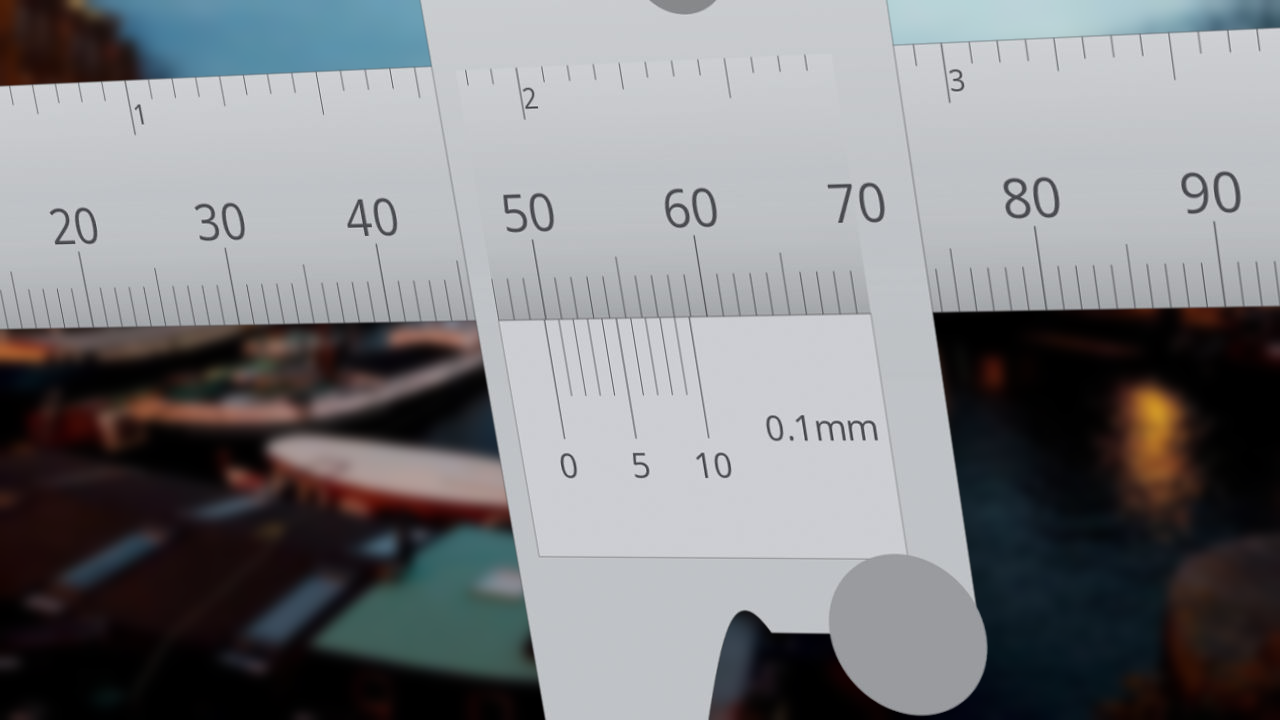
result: 49.9 mm
